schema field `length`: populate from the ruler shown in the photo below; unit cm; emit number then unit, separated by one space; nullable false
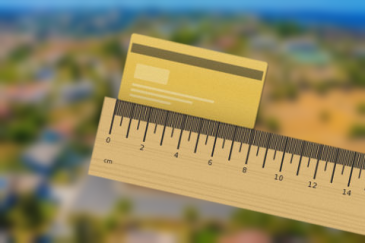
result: 8 cm
